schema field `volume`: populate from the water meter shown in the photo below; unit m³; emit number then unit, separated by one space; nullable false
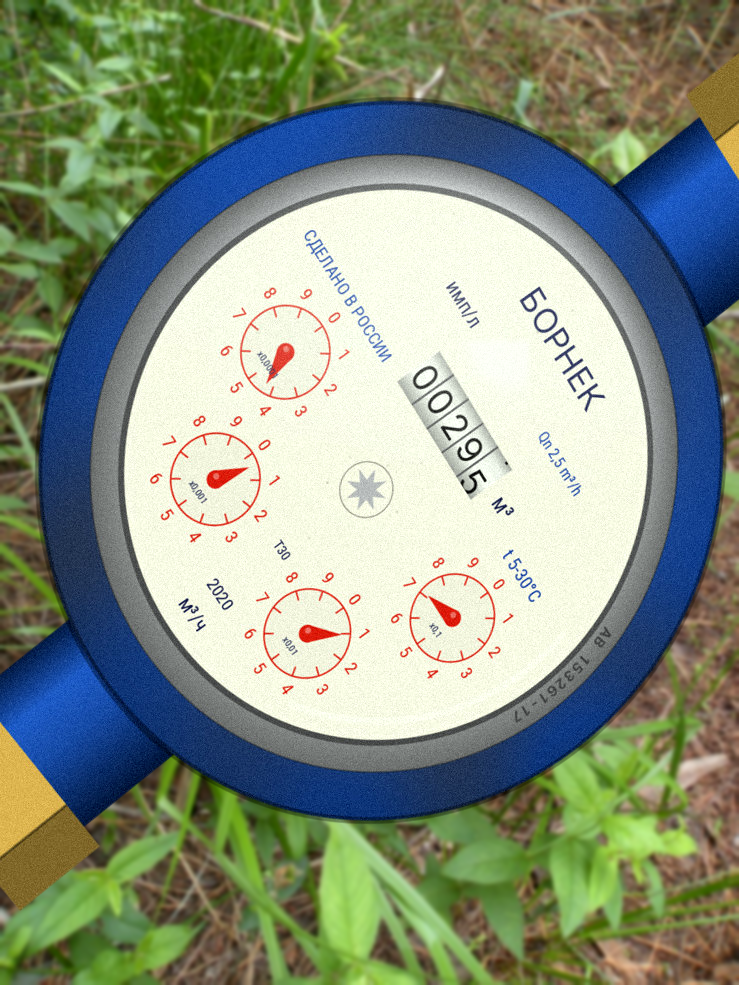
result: 294.7104 m³
